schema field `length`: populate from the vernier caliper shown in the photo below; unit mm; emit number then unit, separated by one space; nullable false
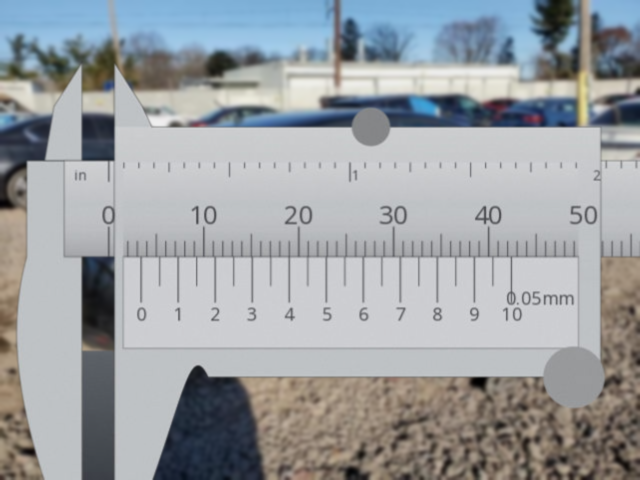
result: 3.4 mm
